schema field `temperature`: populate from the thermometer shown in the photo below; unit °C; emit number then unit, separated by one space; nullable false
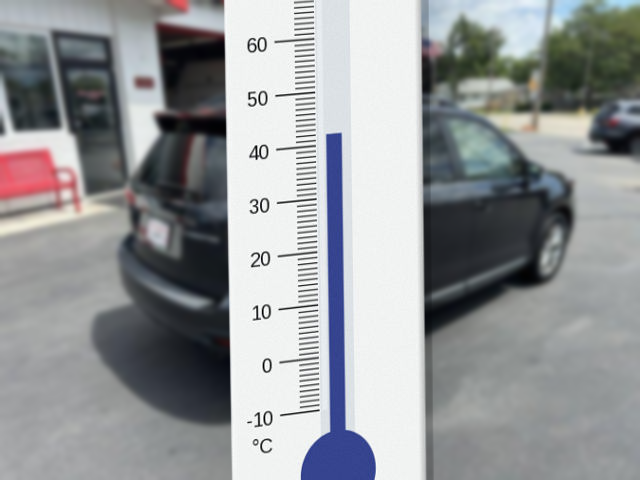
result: 42 °C
